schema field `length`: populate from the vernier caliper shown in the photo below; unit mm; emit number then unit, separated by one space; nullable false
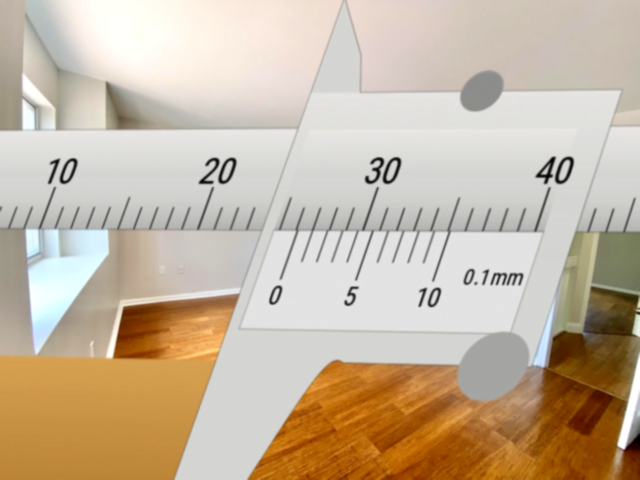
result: 26.1 mm
